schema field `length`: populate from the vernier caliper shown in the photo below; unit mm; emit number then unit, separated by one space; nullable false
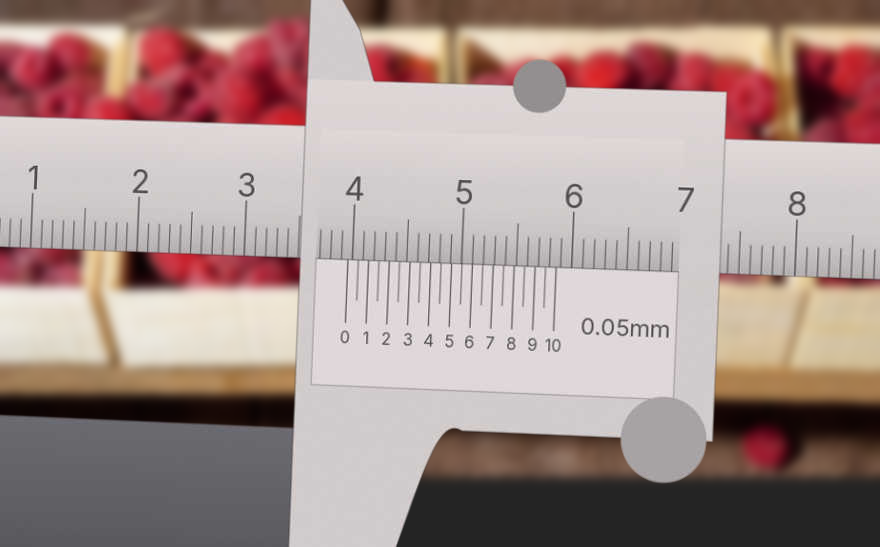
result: 39.6 mm
